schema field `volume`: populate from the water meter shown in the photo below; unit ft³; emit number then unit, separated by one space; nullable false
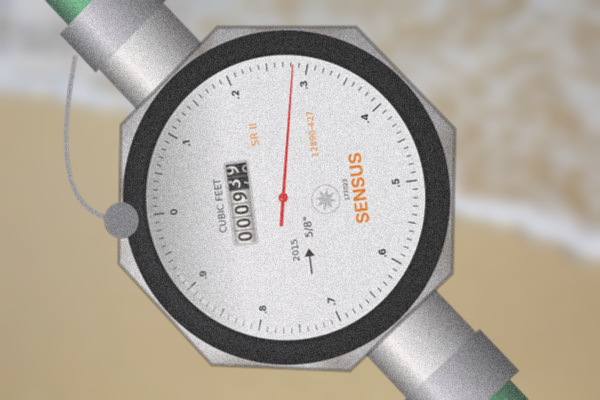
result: 939.28 ft³
